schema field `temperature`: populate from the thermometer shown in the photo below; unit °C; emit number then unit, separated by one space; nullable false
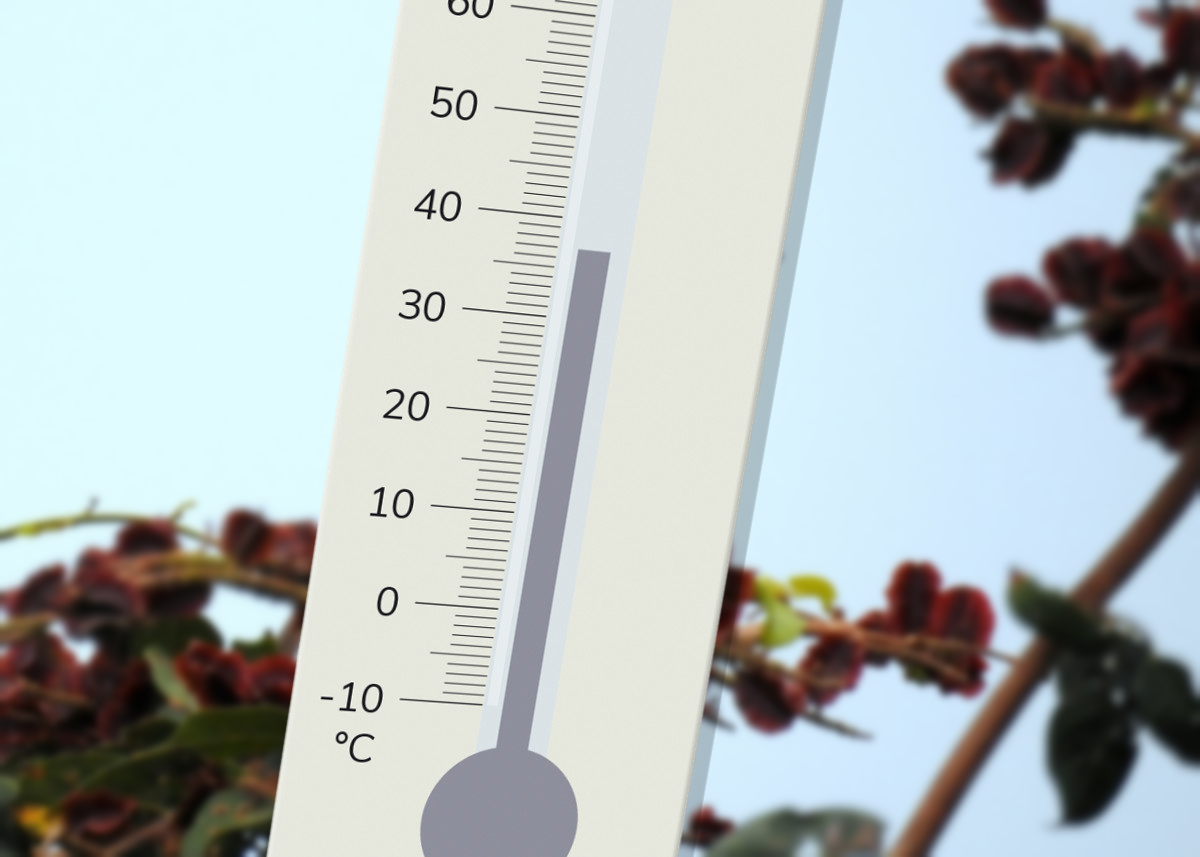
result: 37 °C
